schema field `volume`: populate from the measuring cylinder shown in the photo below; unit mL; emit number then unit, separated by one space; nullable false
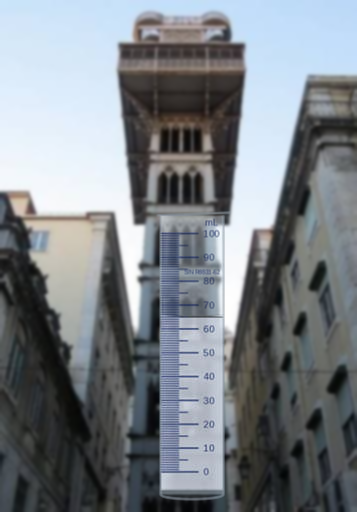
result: 65 mL
